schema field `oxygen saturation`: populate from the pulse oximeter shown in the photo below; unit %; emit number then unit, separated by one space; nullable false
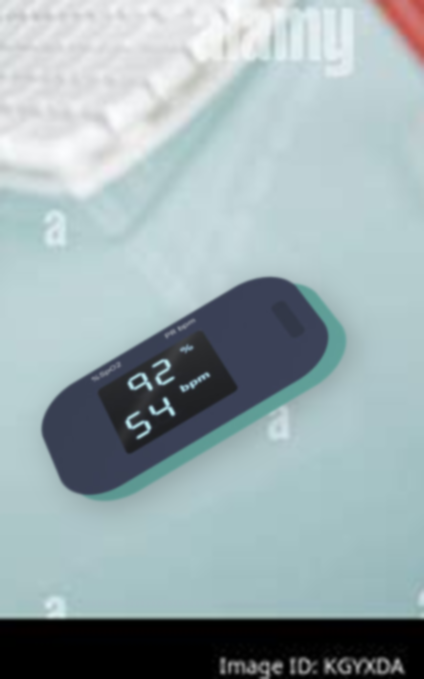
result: 92 %
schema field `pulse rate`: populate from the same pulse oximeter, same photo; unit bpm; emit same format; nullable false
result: 54 bpm
